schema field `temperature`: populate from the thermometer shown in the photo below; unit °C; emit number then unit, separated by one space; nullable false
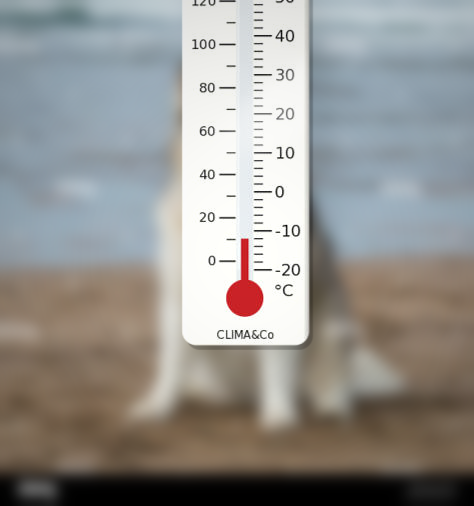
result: -12 °C
